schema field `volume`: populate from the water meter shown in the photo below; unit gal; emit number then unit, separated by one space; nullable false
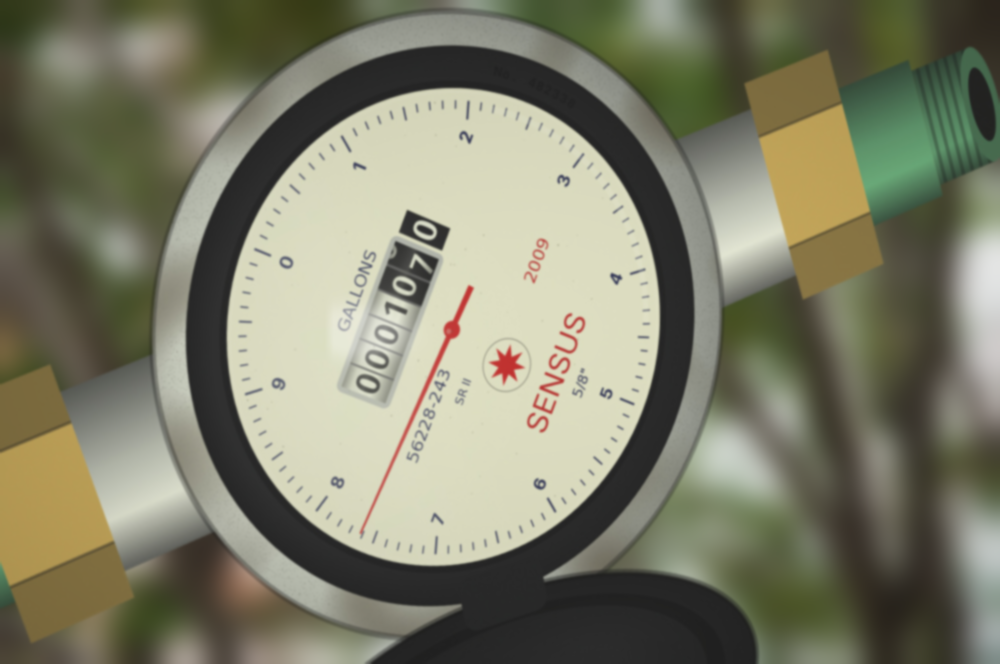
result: 1067.6 gal
